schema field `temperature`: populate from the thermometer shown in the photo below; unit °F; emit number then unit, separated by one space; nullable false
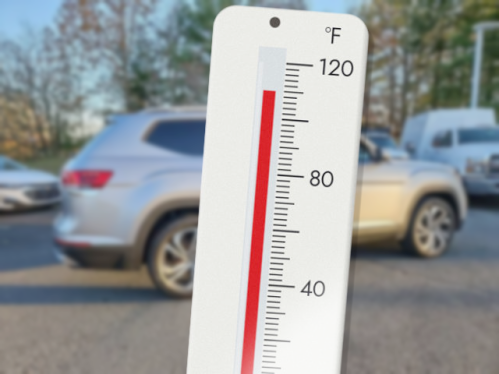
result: 110 °F
